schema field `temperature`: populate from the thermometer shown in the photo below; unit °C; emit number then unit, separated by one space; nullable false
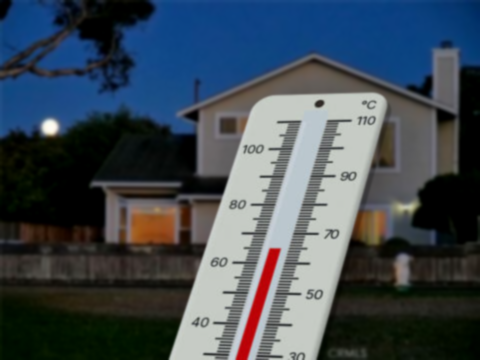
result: 65 °C
